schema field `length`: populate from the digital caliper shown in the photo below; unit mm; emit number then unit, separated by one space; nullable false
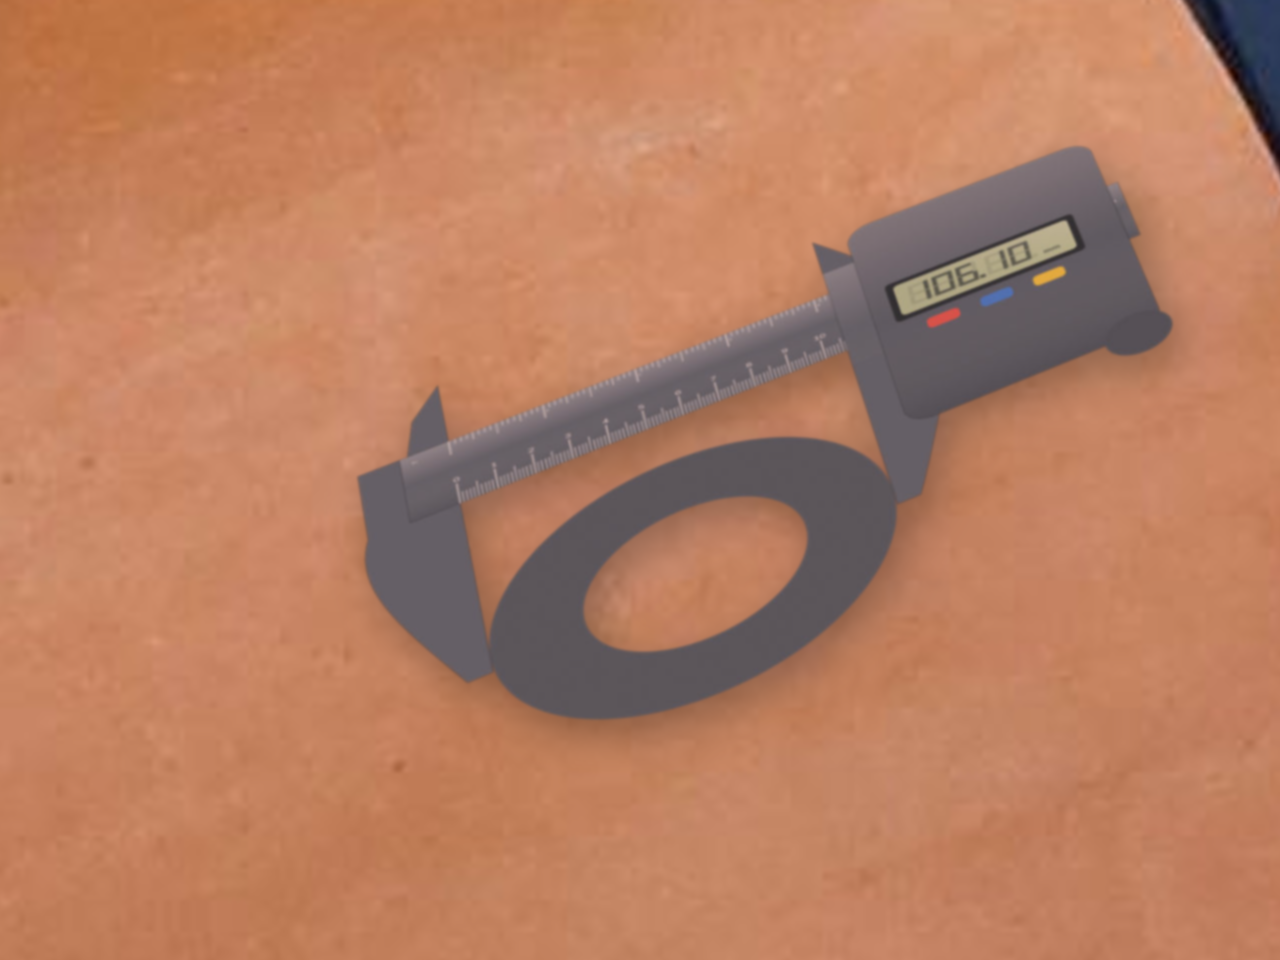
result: 106.10 mm
